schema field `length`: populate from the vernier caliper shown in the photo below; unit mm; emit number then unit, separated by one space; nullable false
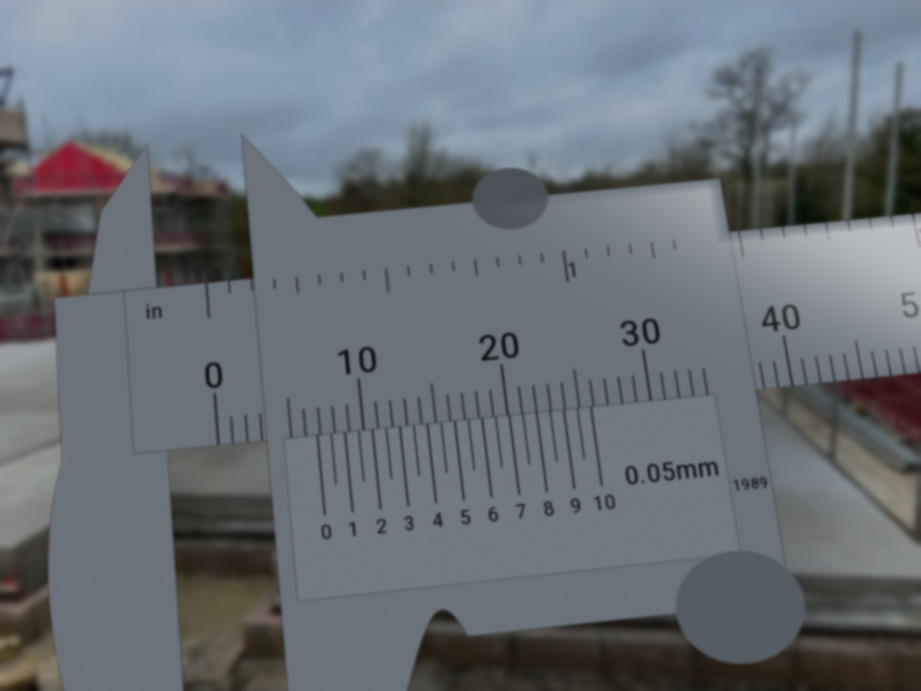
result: 6.8 mm
